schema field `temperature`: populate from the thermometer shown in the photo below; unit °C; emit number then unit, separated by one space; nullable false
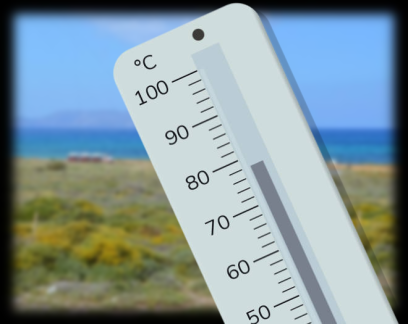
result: 78 °C
